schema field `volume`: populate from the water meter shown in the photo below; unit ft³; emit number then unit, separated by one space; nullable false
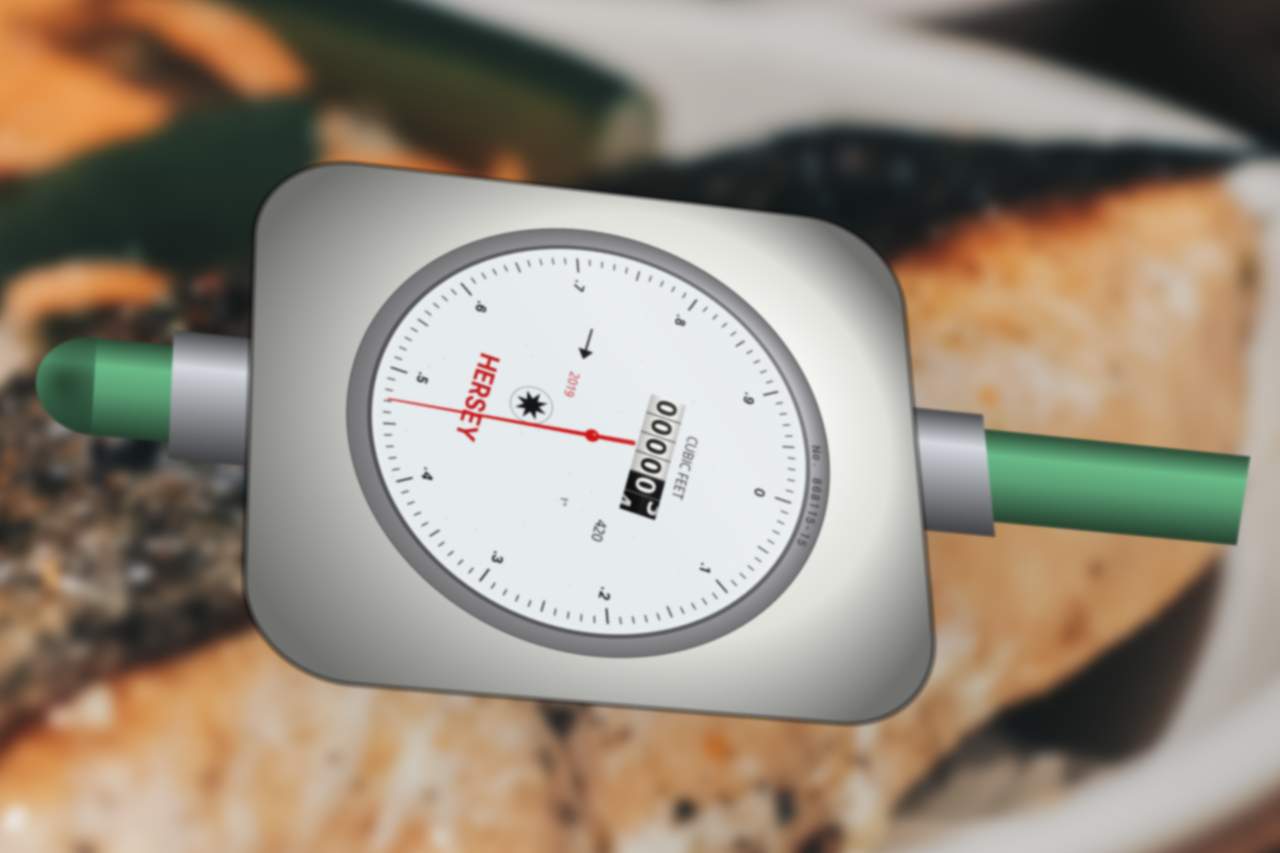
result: 3.47 ft³
